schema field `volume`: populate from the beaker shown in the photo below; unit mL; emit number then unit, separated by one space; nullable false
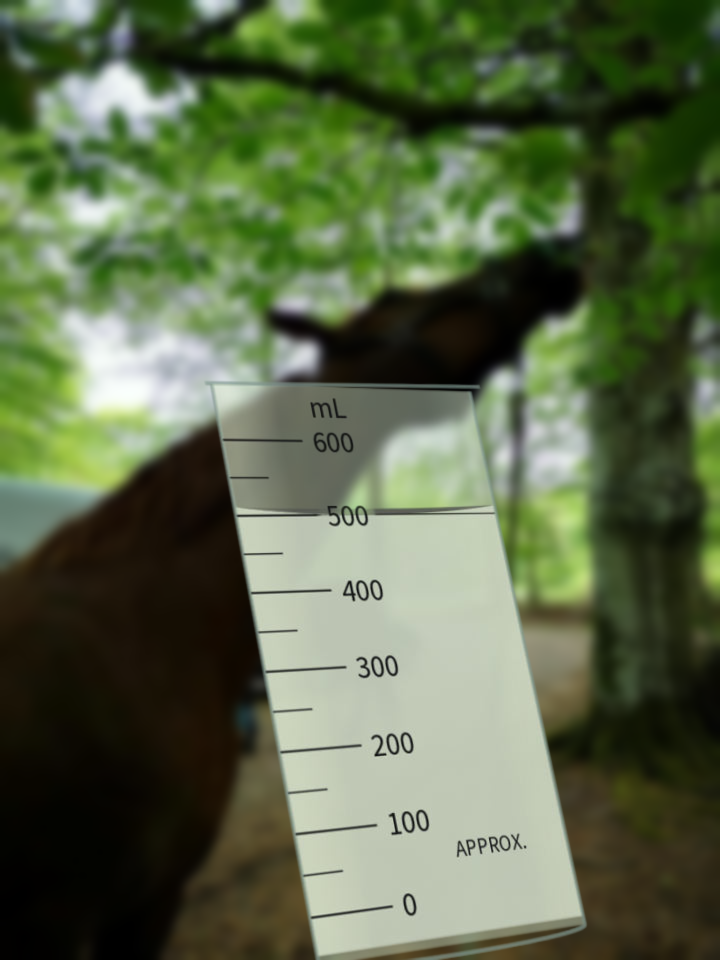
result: 500 mL
